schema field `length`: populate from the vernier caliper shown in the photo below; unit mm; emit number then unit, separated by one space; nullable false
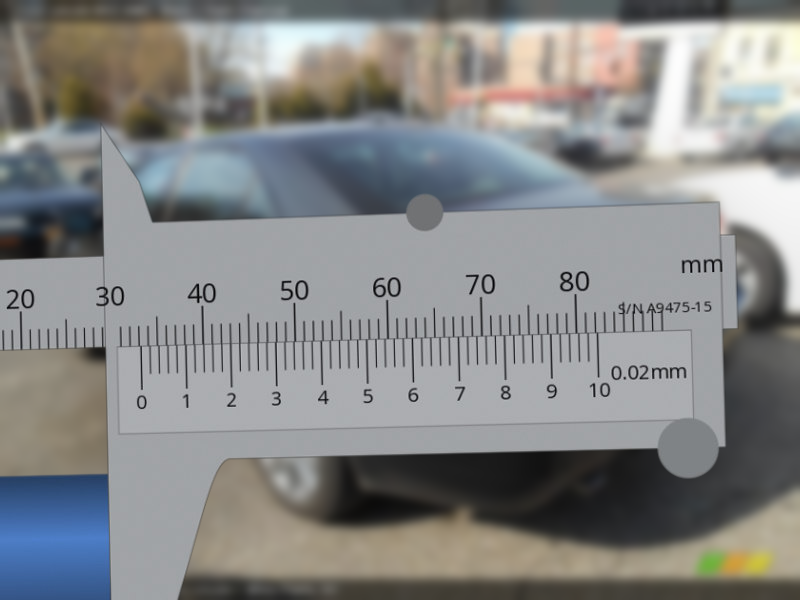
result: 33.2 mm
